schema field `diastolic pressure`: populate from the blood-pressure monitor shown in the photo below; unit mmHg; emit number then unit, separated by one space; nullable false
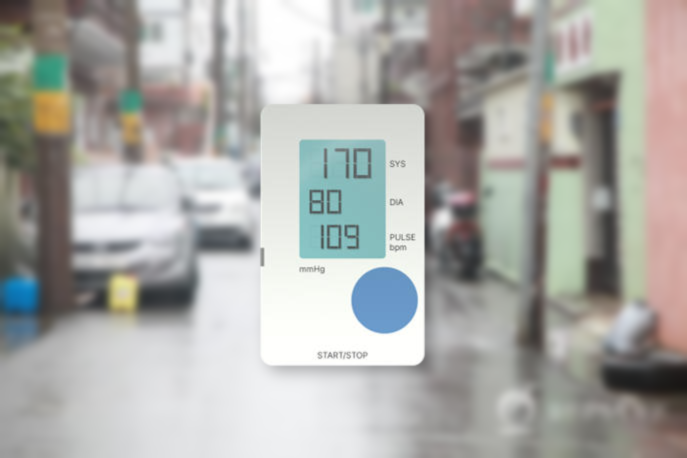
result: 80 mmHg
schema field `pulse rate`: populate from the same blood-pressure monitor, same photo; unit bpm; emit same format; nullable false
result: 109 bpm
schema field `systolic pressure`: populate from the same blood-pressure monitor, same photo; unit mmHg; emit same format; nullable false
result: 170 mmHg
